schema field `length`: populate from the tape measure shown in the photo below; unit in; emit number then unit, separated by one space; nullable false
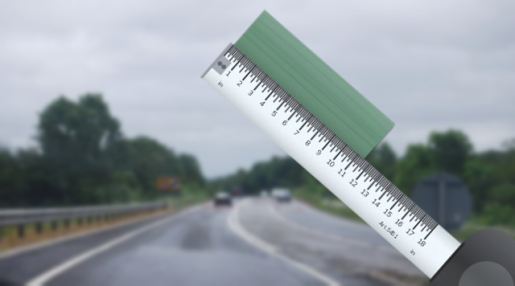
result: 11.5 in
